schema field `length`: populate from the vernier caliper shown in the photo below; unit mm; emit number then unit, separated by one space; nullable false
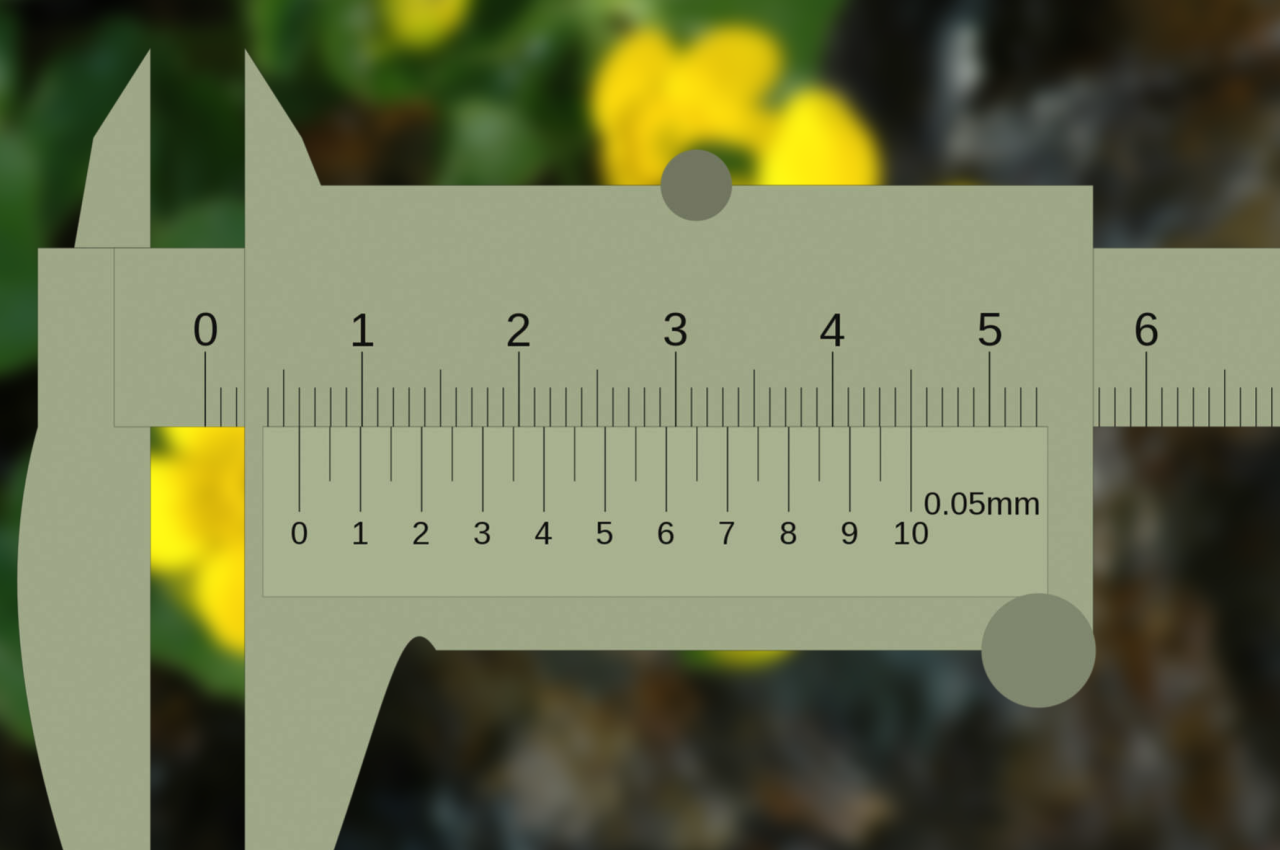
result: 6.0 mm
